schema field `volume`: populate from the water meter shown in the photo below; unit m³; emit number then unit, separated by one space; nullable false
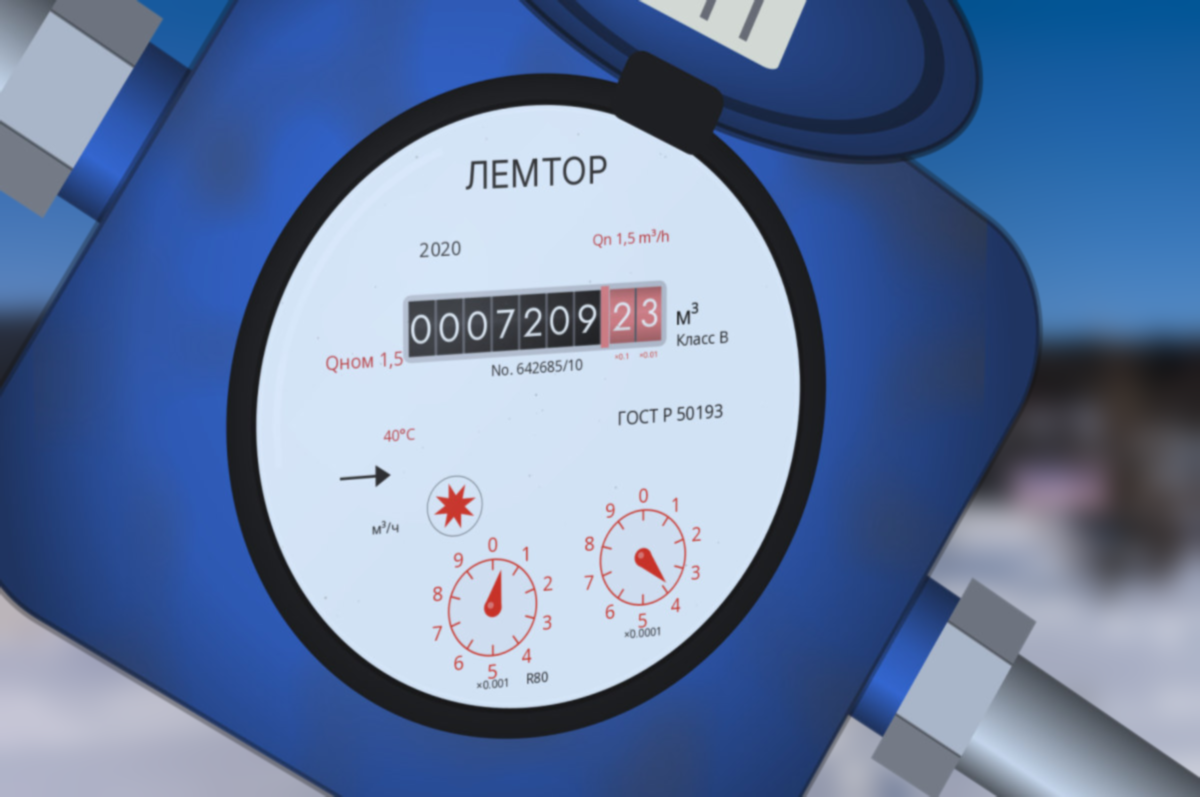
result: 7209.2303 m³
